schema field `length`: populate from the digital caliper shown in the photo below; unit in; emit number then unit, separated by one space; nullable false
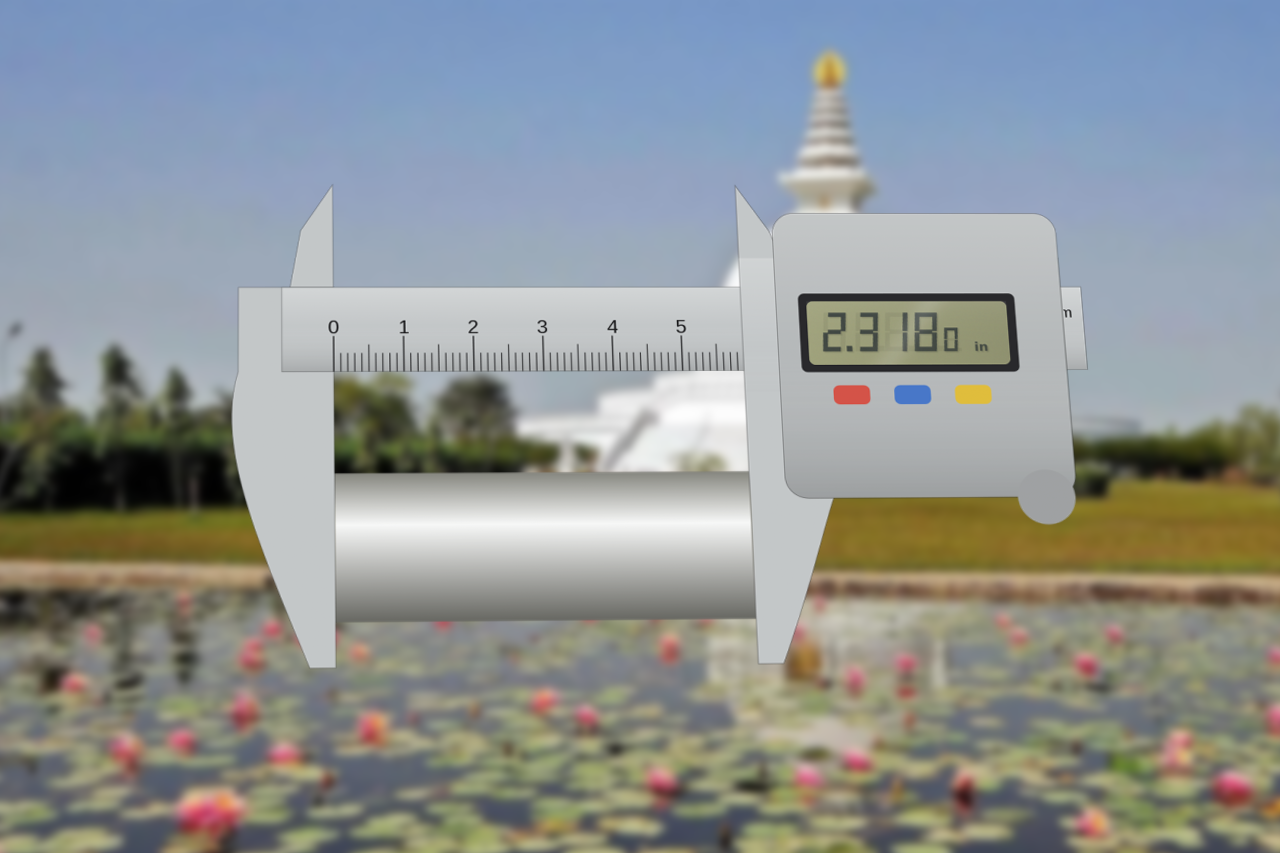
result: 2.3180 in
